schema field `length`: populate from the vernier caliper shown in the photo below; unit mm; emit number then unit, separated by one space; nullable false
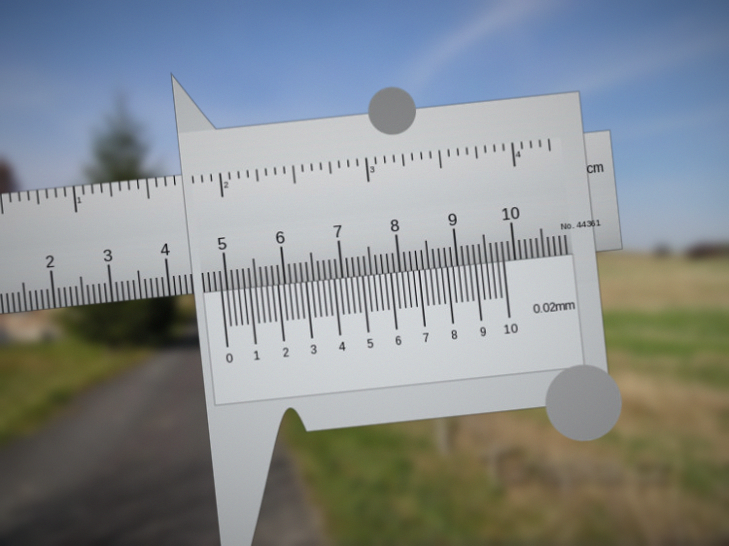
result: 49.0 mm
